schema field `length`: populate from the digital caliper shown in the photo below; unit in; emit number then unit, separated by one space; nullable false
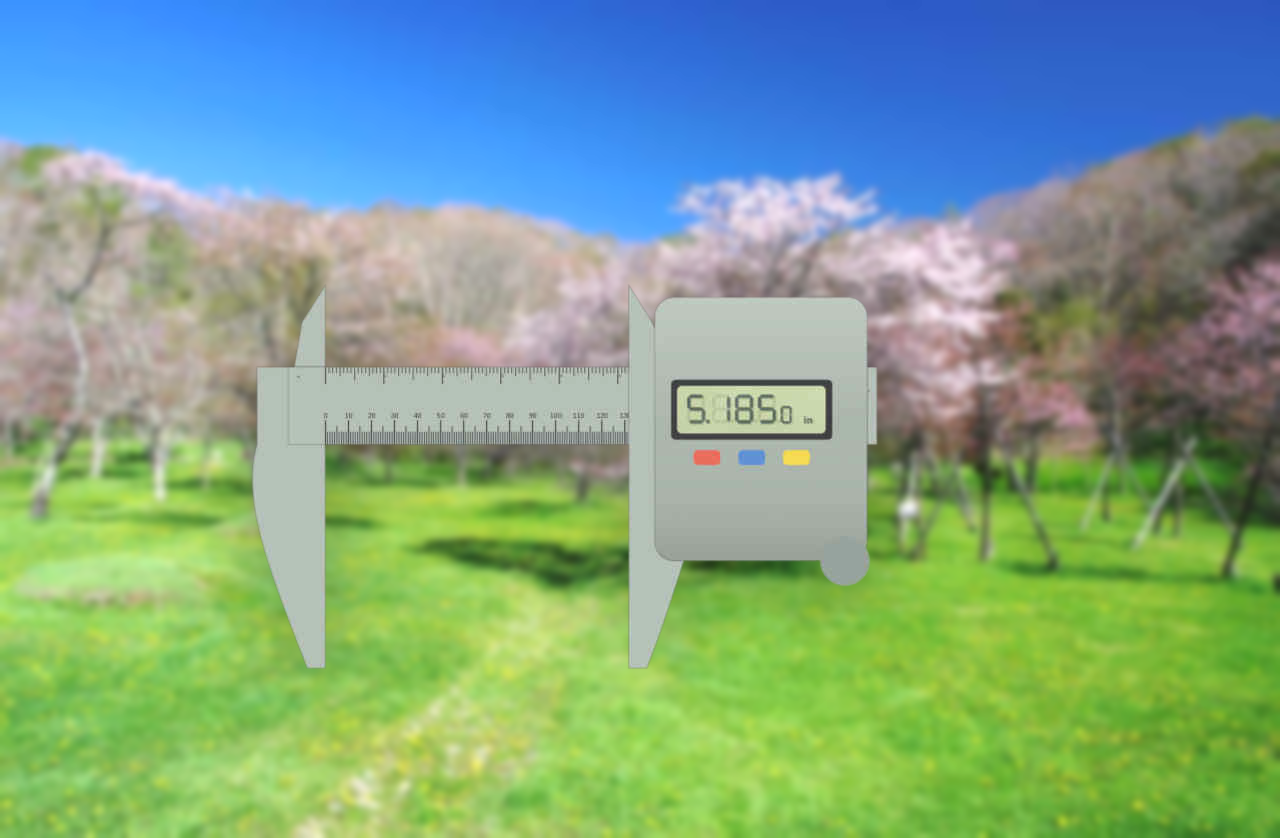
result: 5.1850 in
